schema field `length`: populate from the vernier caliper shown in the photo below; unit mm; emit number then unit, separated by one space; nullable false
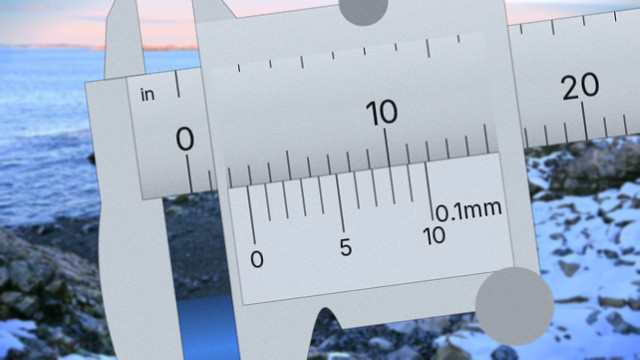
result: 2.8 mm
